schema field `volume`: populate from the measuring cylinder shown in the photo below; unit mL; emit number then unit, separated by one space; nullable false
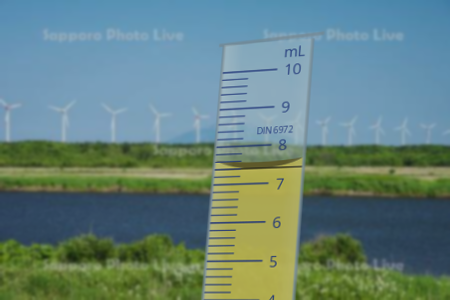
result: 7.4 mL
